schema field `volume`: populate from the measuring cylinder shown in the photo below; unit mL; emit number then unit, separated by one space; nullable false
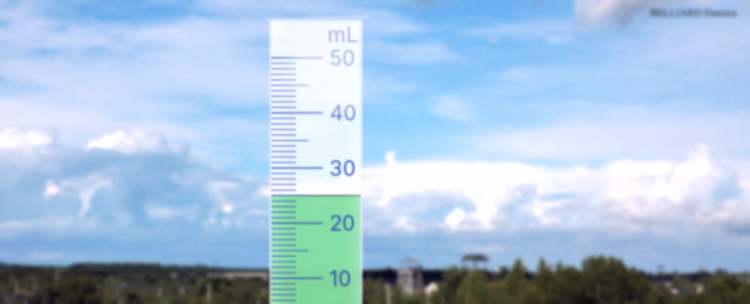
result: 25 mL
